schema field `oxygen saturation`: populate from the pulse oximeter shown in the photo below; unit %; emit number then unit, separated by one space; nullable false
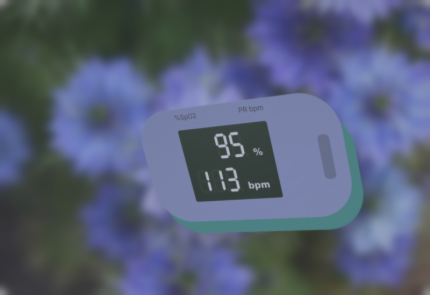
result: 95 %
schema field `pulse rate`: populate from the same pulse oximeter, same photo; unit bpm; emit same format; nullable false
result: 113 bpm
